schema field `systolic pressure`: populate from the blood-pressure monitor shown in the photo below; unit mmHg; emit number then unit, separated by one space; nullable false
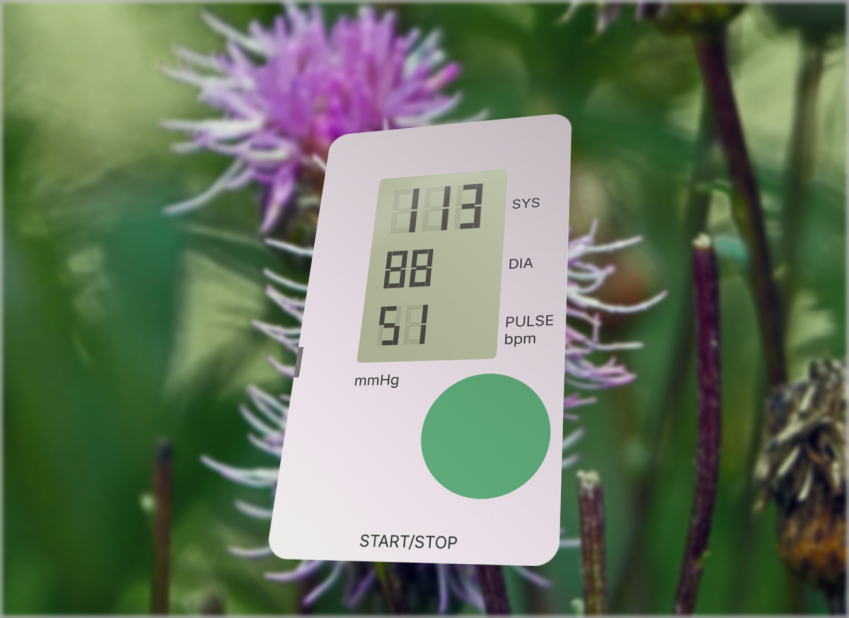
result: 113 mmHg
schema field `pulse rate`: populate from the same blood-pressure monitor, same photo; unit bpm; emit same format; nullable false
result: 51 bpm
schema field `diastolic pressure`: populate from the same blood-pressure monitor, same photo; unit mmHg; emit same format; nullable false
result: 88 mmHg
